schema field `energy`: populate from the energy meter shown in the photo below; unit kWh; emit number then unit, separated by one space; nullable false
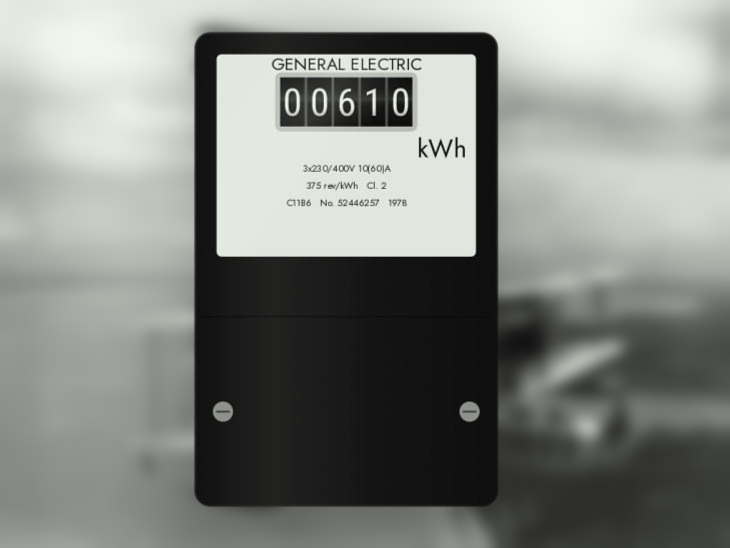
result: 610 kWh
